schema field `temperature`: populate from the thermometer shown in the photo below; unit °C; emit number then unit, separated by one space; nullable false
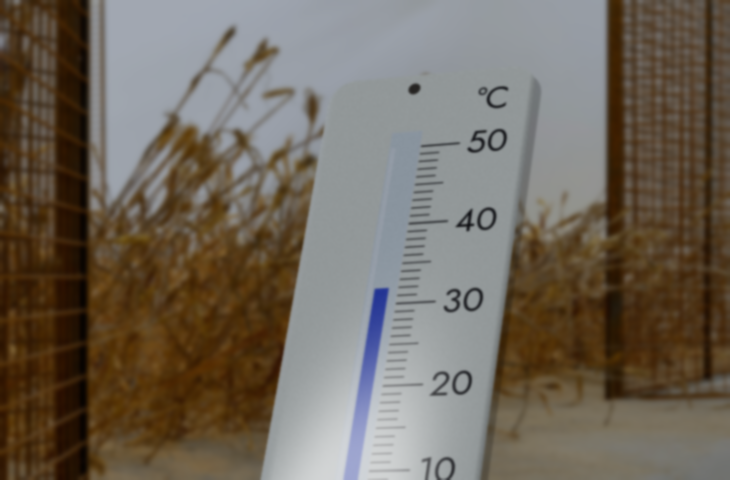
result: 32 °C
